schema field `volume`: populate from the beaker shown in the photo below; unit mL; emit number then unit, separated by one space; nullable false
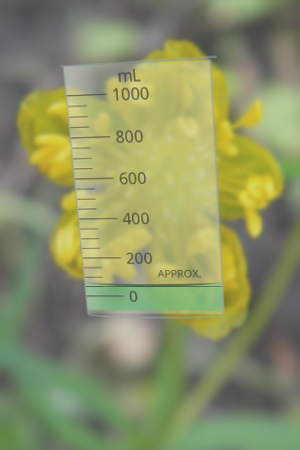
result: 50 mL
